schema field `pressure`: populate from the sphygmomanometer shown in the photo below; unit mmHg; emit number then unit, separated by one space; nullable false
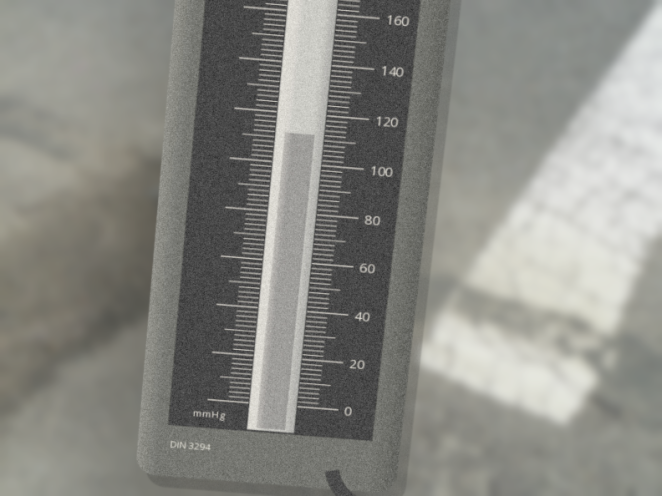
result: 112 mmHg
